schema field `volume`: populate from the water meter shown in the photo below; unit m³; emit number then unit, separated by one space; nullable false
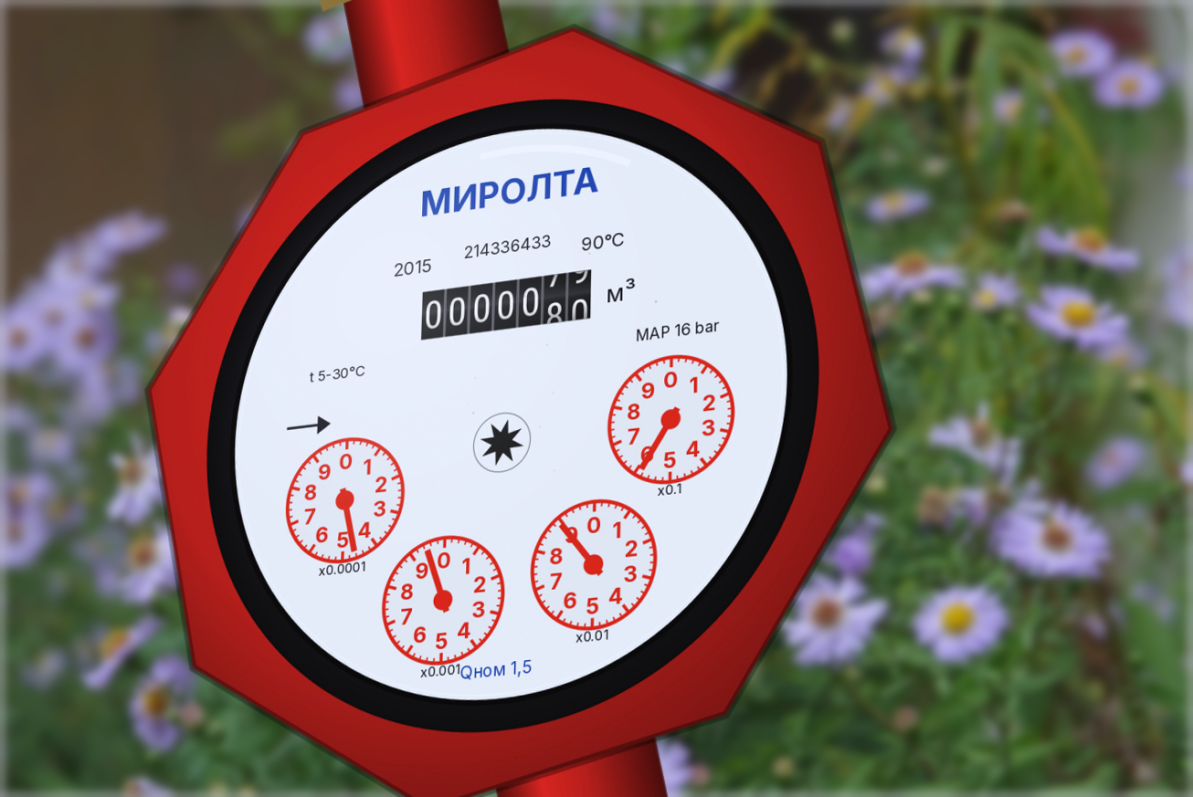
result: 79.5894 m³
